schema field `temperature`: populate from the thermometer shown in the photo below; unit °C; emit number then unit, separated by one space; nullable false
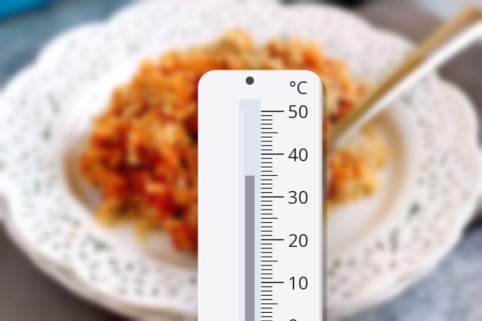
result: 35 °C
